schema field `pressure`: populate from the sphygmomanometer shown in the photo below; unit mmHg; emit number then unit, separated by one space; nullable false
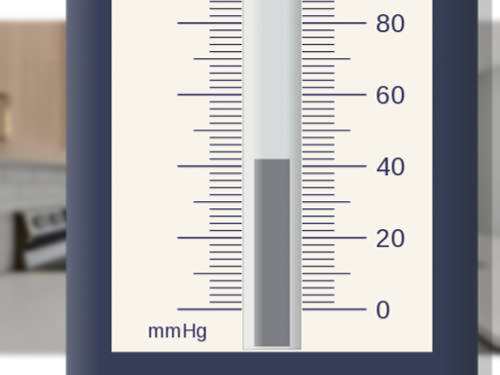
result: 42 mmHg
